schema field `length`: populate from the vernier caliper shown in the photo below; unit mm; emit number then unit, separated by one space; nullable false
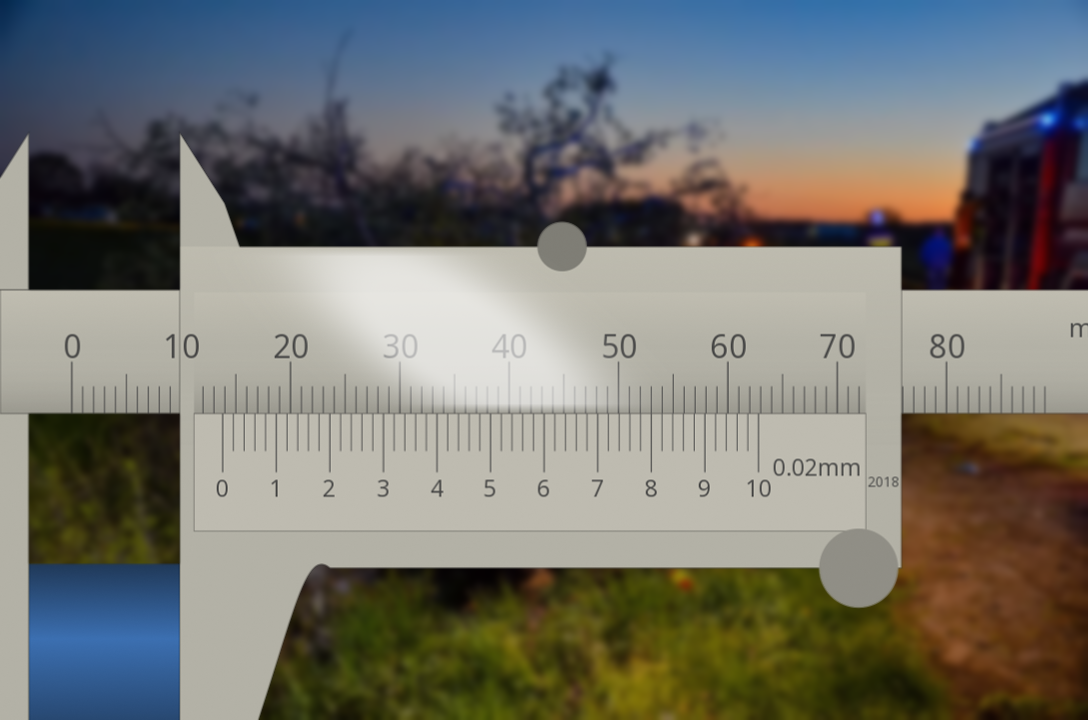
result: 13.8 mm
